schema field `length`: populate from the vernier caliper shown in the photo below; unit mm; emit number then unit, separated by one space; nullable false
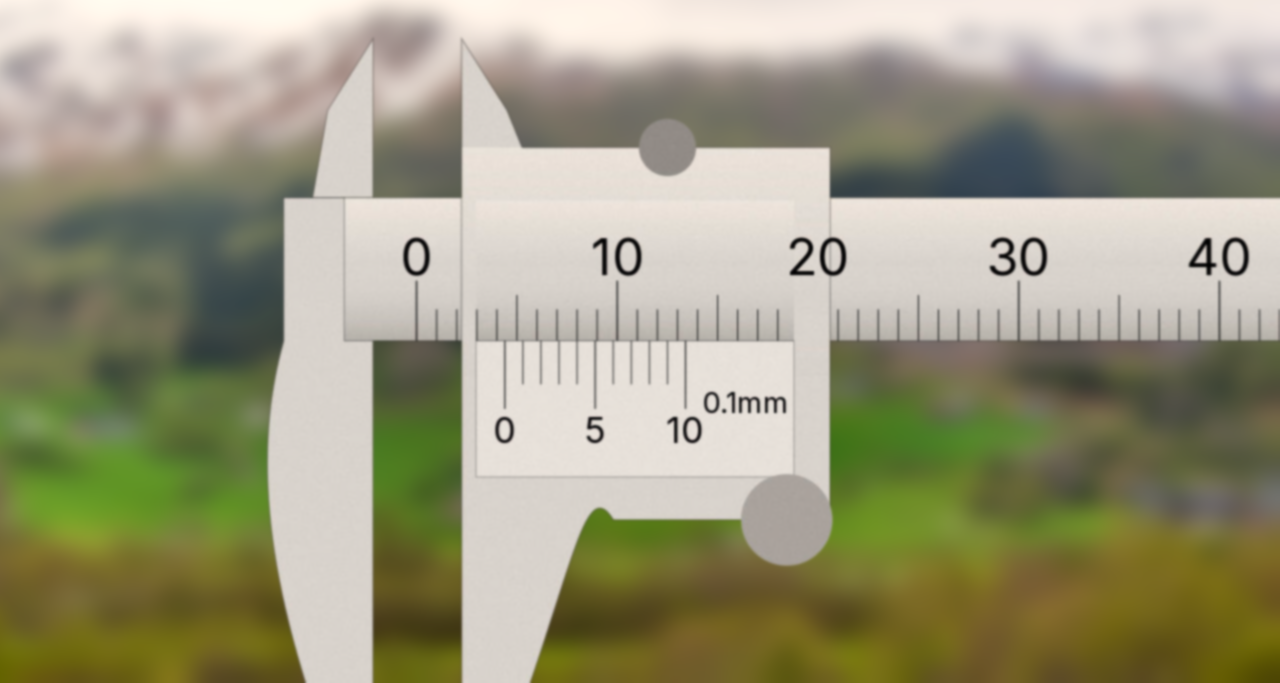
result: 4.4 mm
